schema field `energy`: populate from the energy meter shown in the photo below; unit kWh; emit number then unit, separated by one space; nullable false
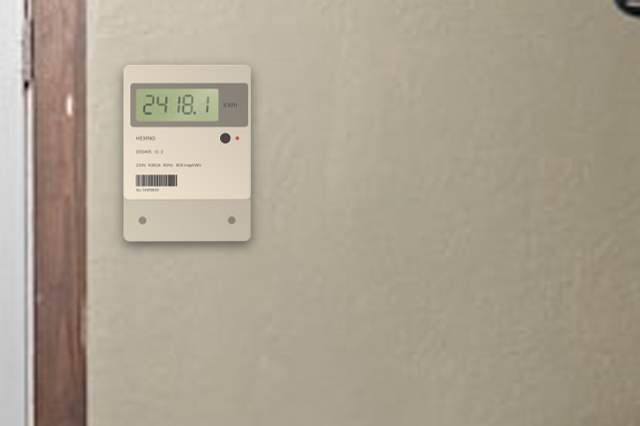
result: 2418.1 kWh
